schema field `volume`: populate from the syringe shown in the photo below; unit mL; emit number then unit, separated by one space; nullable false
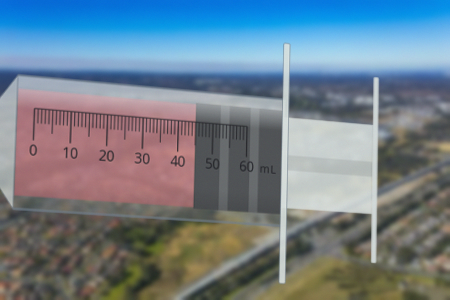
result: 45 mL
